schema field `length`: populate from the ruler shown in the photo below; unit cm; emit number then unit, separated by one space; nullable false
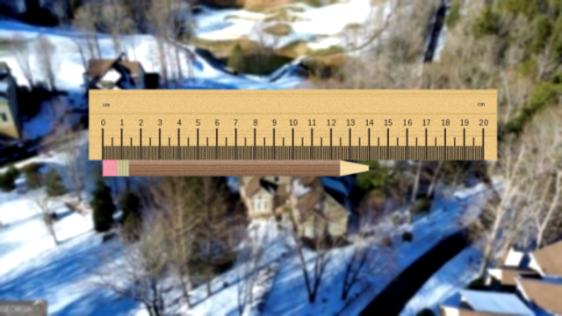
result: 14.5 cm
